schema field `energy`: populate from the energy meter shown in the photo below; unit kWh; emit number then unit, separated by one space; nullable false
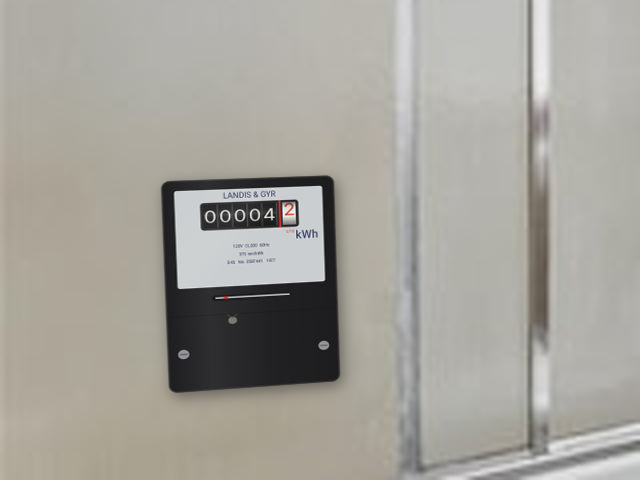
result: 4.2 kWh
